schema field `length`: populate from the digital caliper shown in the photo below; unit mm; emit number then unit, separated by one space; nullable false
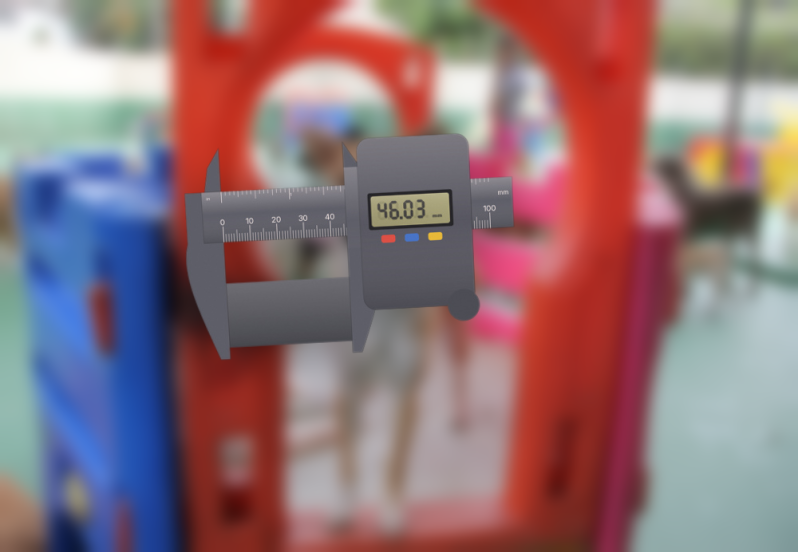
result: 46.03 mm
